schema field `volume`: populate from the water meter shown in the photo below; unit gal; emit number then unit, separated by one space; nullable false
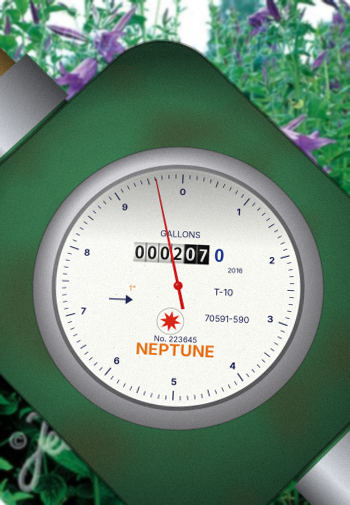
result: 2069.6 gal
